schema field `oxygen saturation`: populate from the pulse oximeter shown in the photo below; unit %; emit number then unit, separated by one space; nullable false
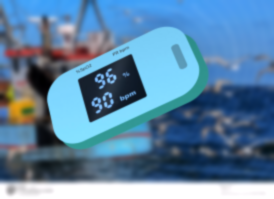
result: 96 %
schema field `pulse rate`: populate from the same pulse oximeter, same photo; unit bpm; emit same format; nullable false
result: 90 bpm
